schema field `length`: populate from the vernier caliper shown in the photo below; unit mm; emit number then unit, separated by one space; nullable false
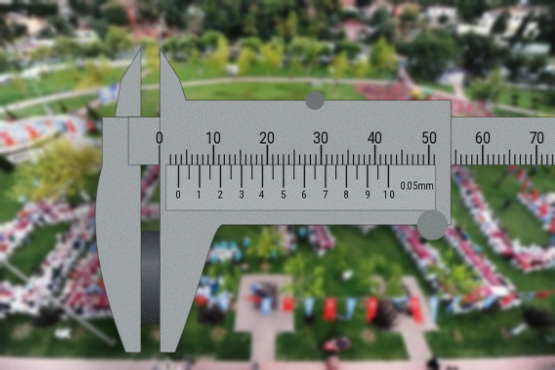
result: 3.5 mm
